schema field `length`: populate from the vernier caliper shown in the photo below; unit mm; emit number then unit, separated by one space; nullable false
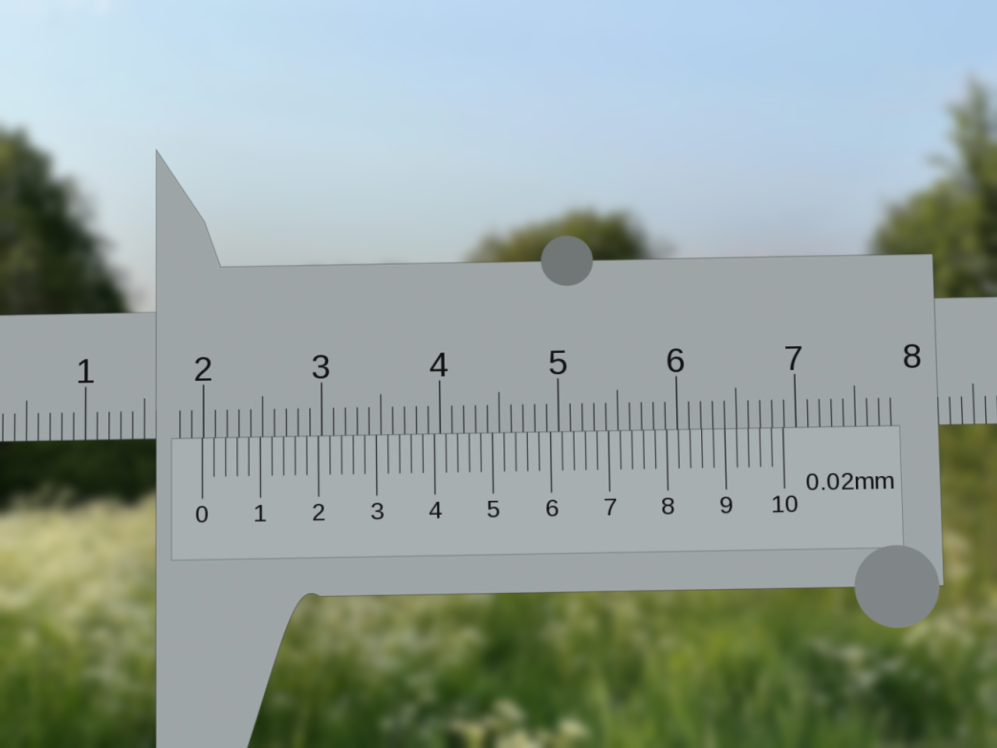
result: 19.9 mm
